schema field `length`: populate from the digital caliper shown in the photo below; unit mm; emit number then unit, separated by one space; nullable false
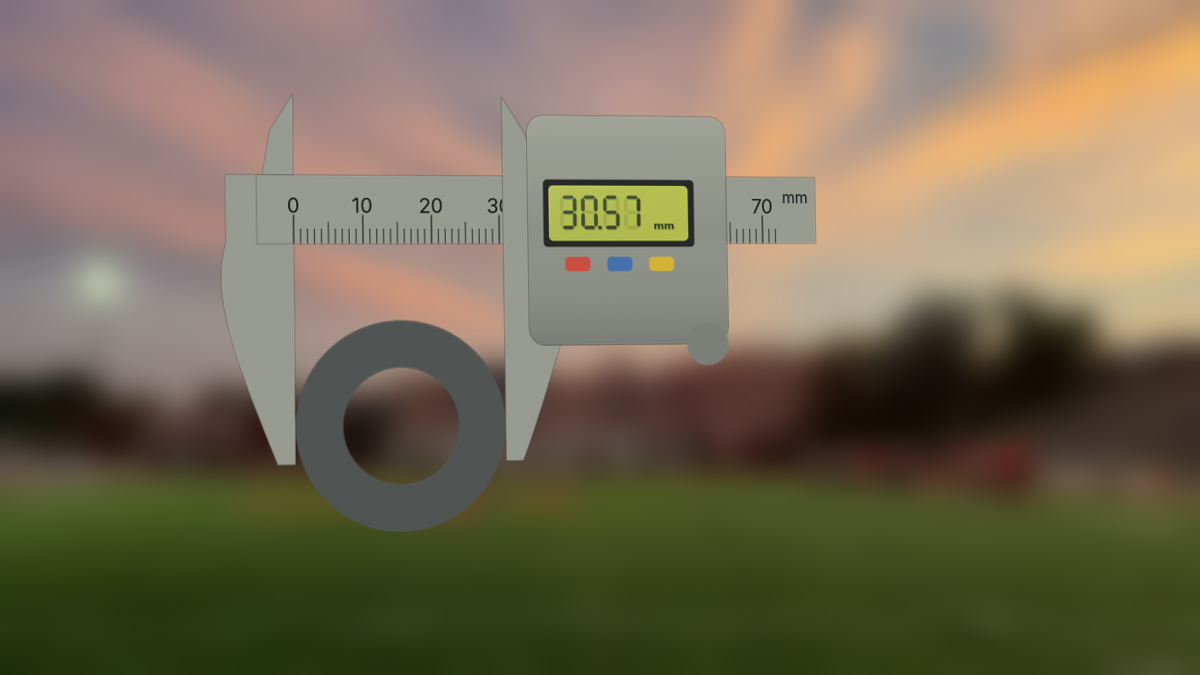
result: 30.57 mm
